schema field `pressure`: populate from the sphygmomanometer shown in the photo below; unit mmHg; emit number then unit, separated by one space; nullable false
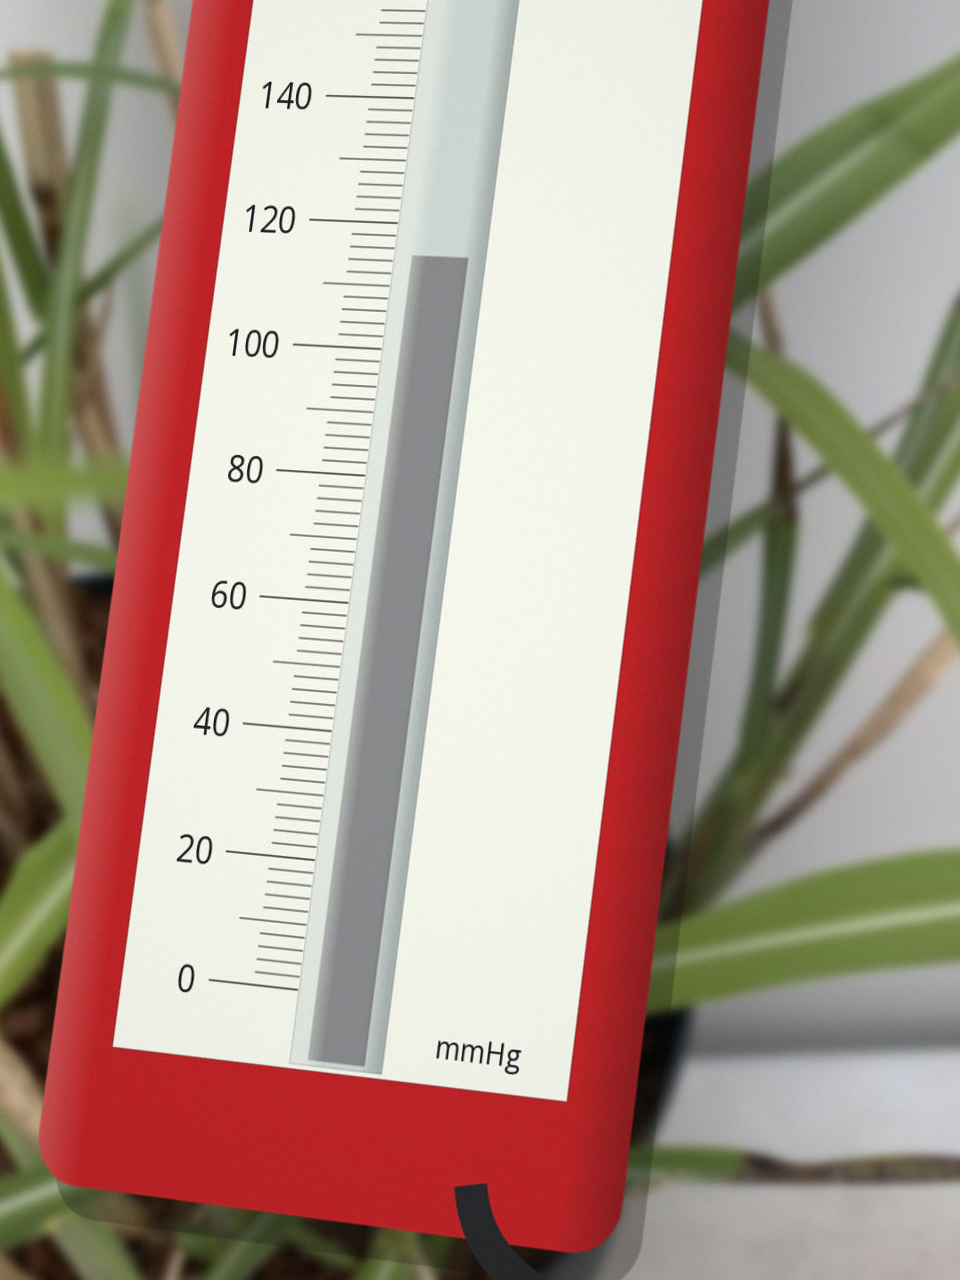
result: 115 mmHg
